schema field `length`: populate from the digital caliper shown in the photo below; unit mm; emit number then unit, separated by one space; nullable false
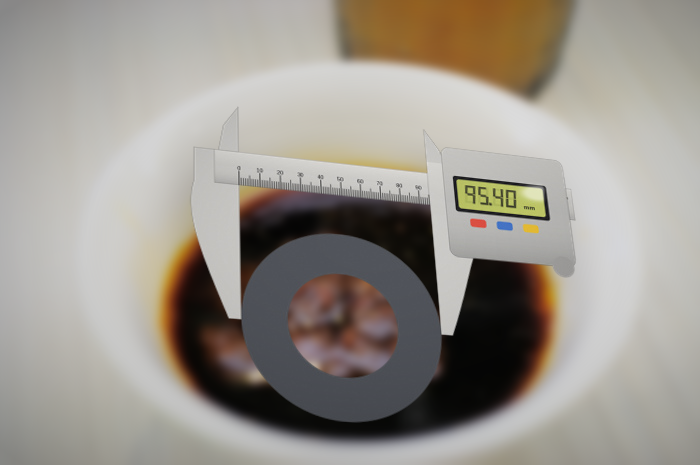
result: 95.40 mm
